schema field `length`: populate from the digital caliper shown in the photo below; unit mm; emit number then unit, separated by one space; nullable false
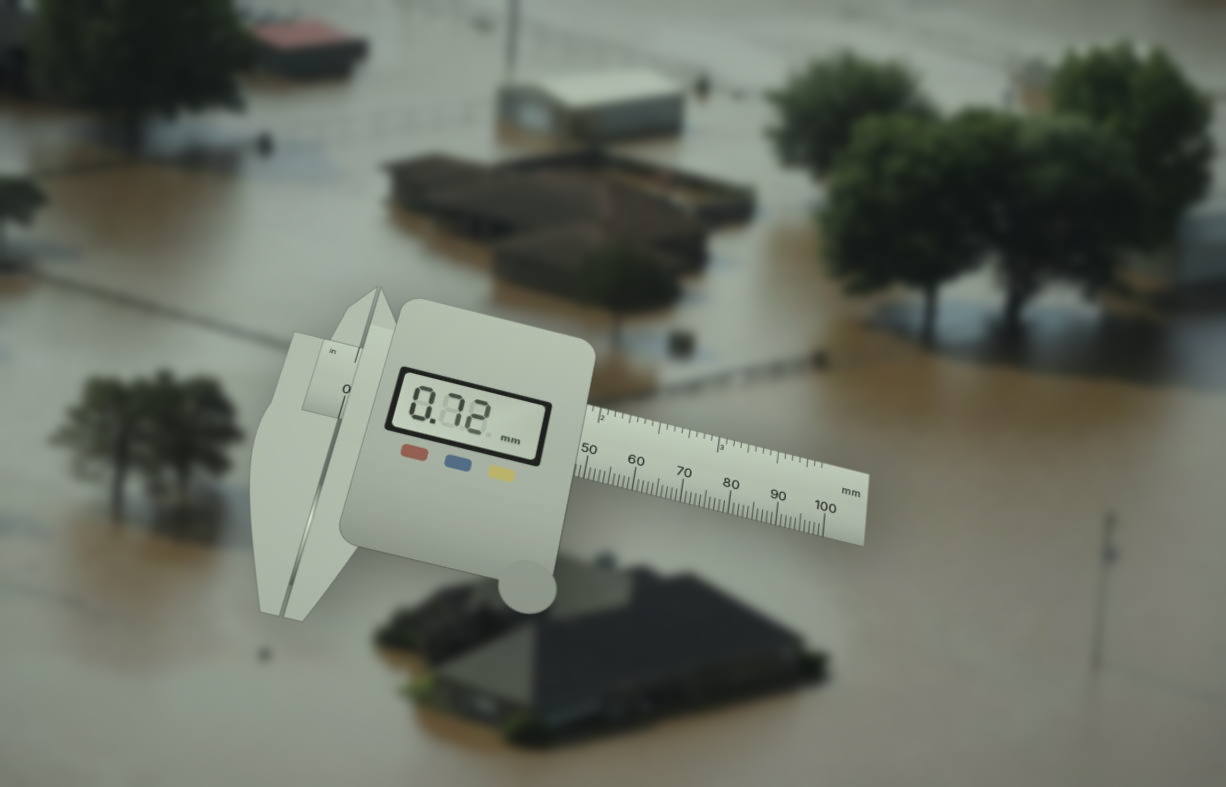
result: 0.72 mm
